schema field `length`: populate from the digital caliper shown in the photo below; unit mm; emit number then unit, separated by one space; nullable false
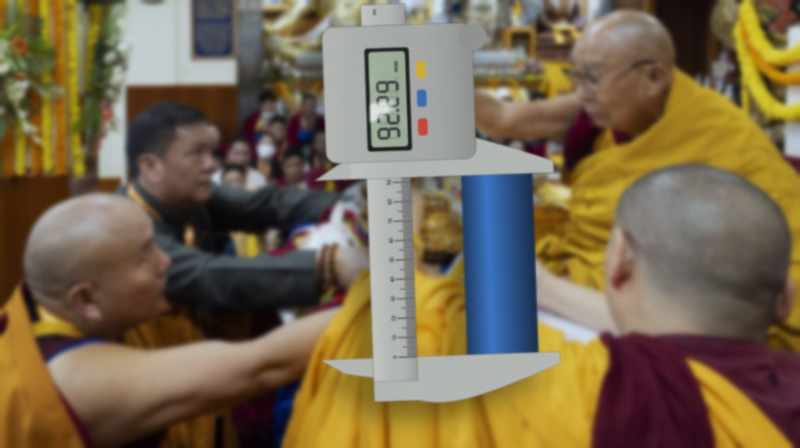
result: 92.29 mm
